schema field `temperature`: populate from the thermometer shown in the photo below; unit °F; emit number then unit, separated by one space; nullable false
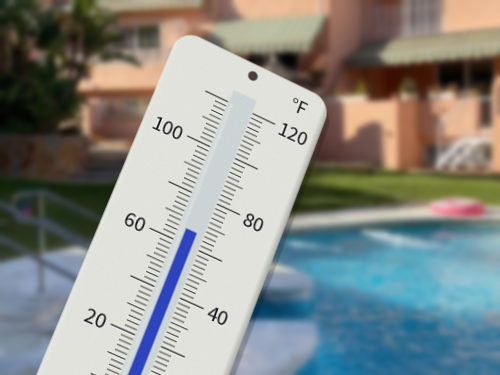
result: 66 °F
